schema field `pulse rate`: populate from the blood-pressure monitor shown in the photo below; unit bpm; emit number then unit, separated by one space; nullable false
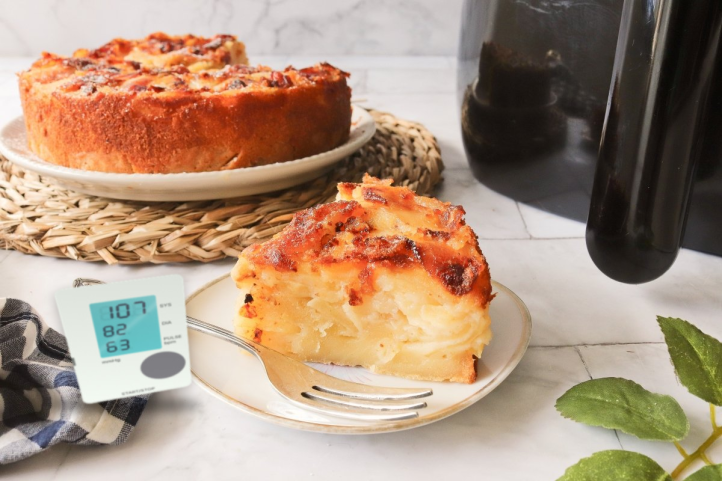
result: 63 bpm
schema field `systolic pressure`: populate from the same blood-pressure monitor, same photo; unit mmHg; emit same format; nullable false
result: 107 mmHg
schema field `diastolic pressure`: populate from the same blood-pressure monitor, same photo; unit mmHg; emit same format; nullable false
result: 82 mmHg
